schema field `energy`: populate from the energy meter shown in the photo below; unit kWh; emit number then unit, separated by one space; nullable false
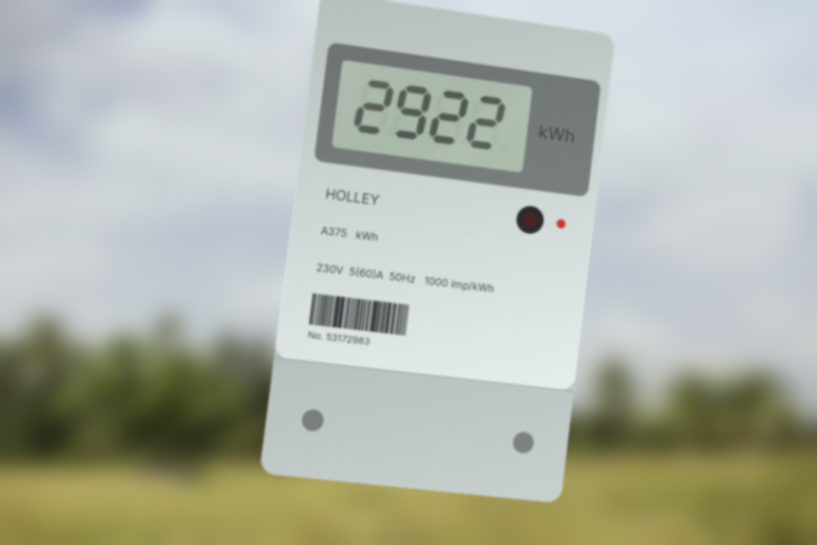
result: 2922 kWh
